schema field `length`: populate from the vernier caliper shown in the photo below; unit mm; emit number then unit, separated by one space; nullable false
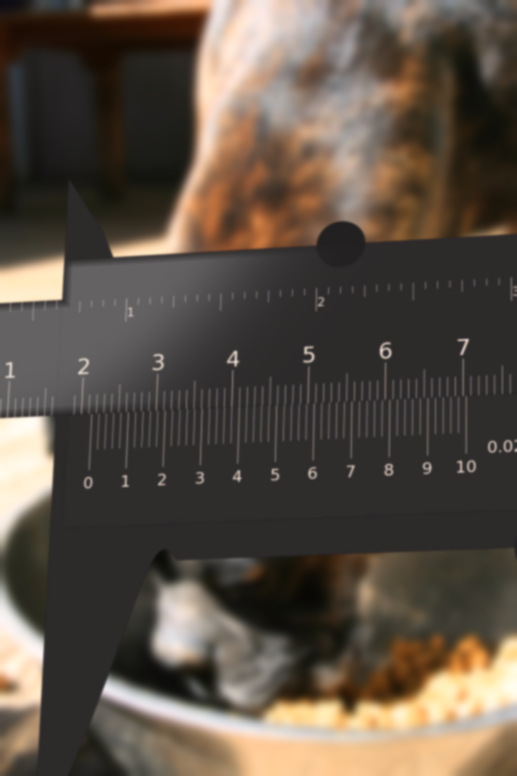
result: 21.4 mm
